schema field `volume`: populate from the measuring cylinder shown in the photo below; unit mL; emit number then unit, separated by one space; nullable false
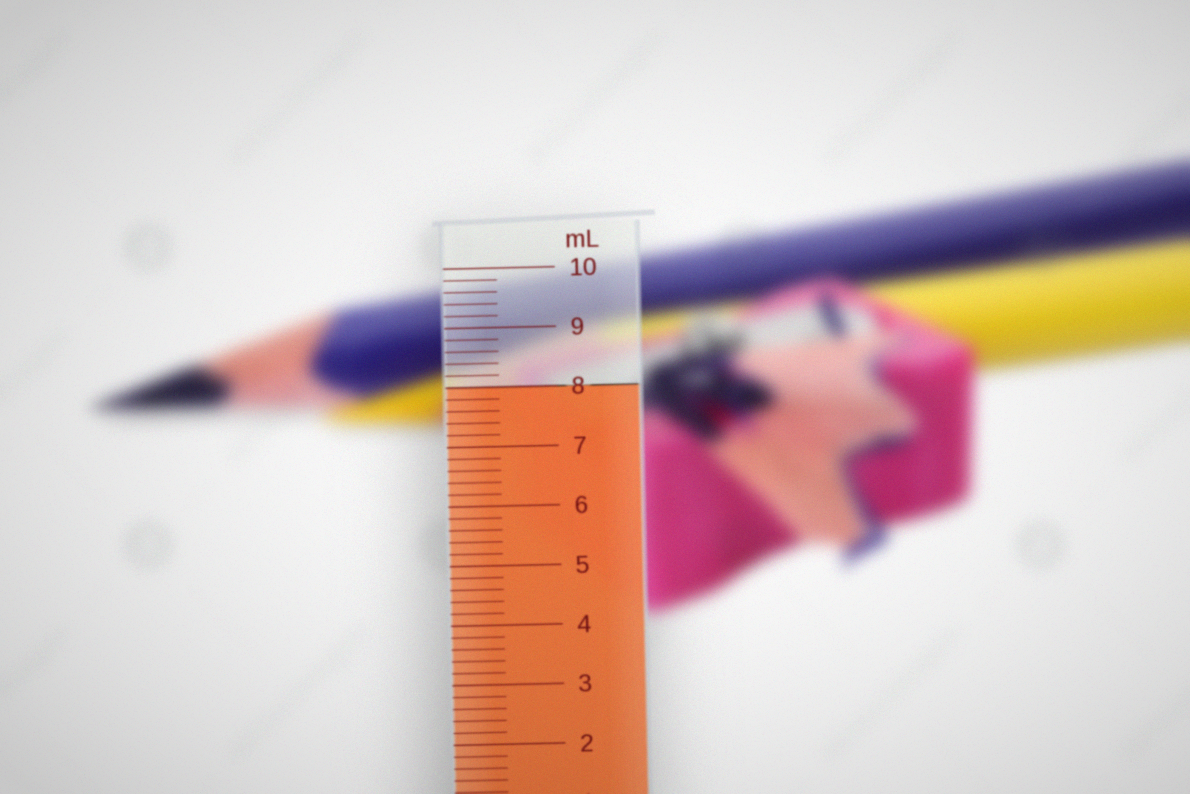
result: 8 mL
